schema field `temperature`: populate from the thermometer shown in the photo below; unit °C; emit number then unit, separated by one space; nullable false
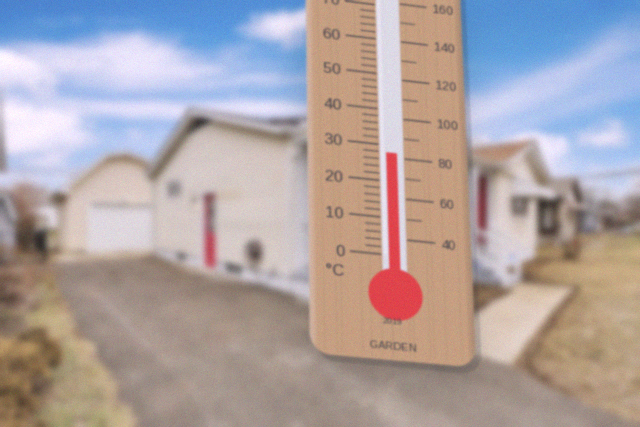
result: 28 °C
